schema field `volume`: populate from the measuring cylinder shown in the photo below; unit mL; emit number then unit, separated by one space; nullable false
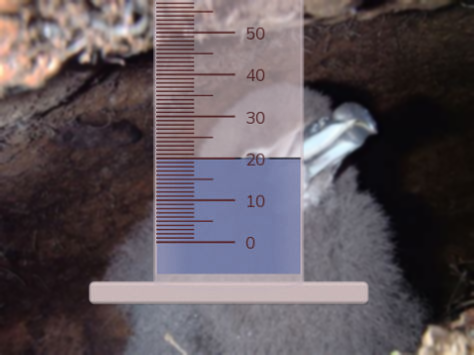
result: 20 mL
